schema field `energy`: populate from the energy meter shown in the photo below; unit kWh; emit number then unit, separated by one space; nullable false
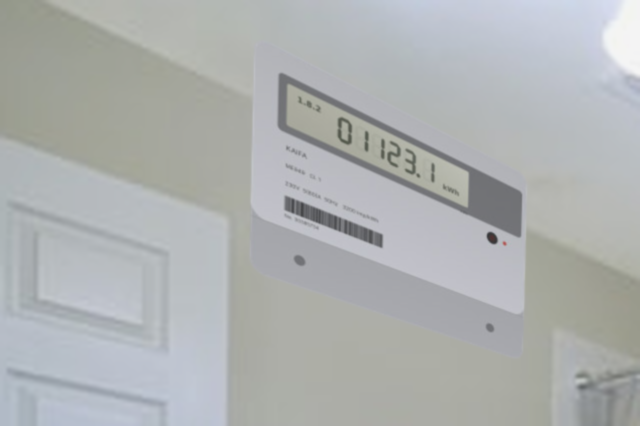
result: 1123.1 kWh
